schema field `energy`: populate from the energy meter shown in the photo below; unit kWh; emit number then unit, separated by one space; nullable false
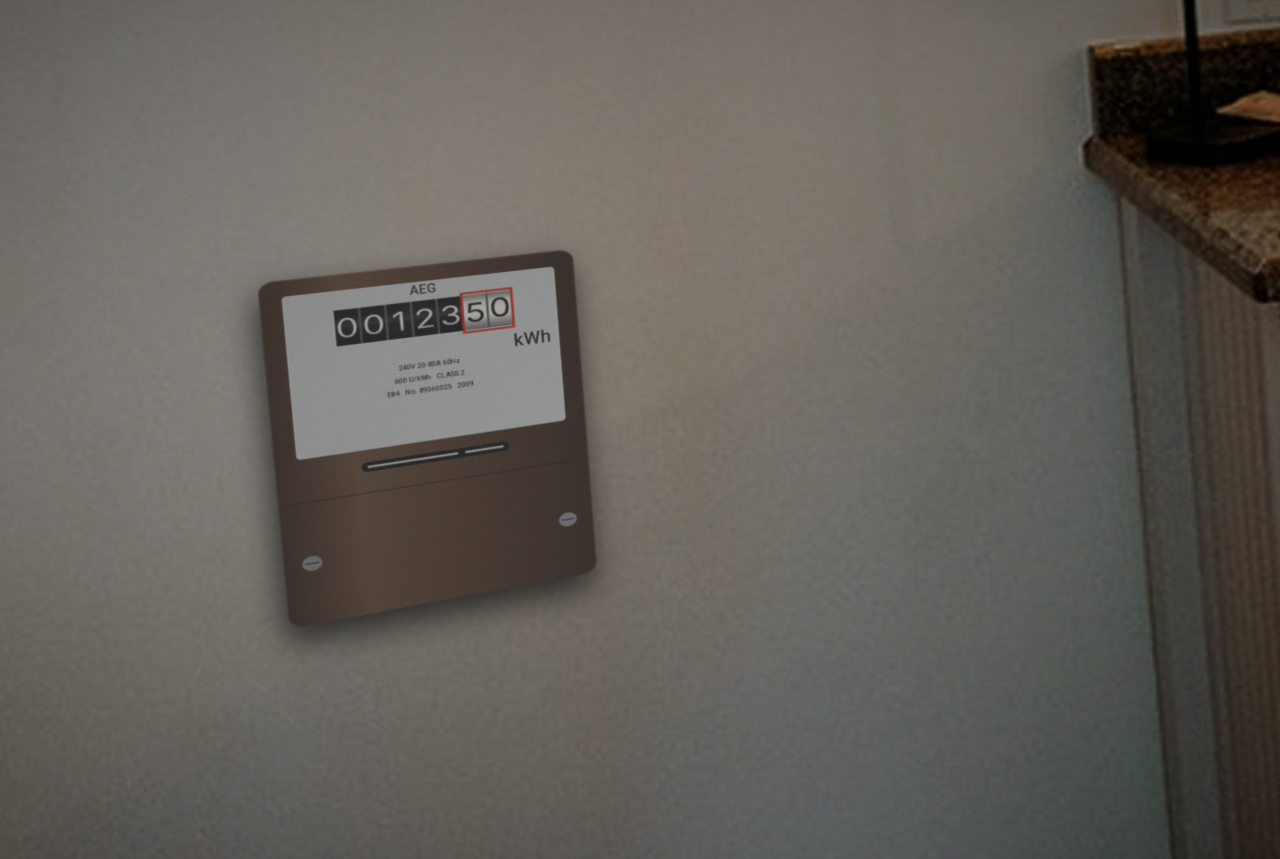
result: 123.50 kWh
